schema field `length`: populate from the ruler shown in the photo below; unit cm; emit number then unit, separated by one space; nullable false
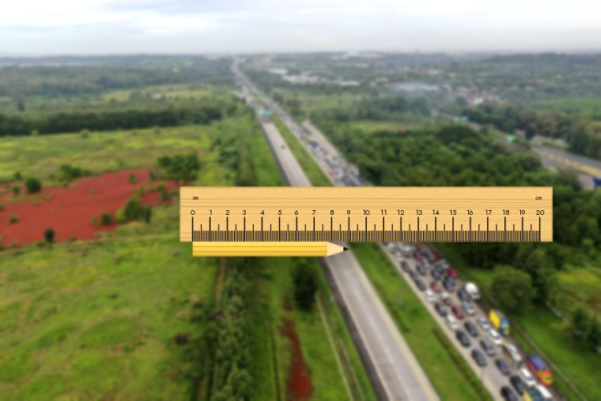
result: 9 cm
